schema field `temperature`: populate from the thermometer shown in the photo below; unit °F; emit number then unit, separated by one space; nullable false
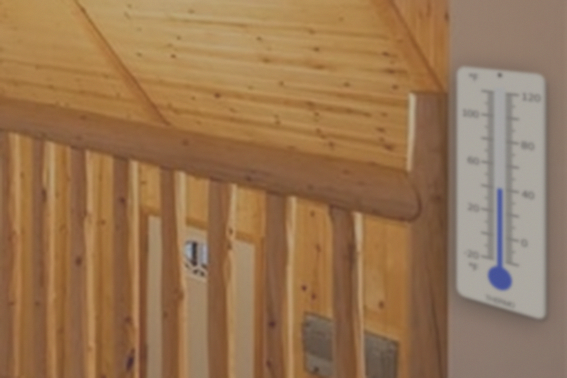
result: 40 °F
